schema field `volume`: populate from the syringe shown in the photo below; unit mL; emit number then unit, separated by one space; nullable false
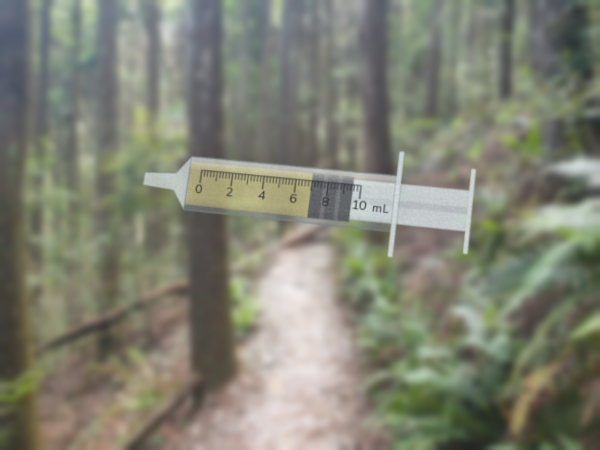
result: 7 mL
